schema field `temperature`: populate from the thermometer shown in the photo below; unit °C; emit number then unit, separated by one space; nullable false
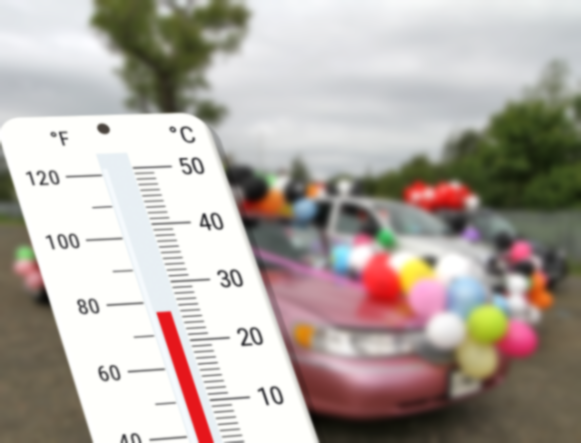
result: 25 °C
